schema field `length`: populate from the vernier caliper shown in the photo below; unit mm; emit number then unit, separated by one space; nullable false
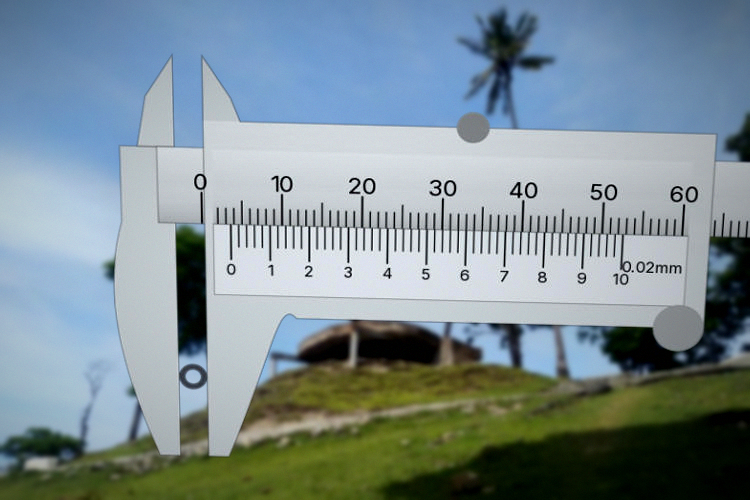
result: 3.6 mm
